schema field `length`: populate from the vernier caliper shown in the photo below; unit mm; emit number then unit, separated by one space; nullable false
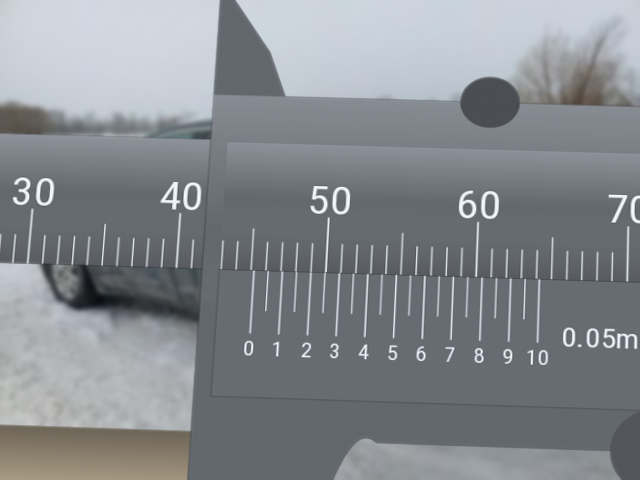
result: 45.2 mm
